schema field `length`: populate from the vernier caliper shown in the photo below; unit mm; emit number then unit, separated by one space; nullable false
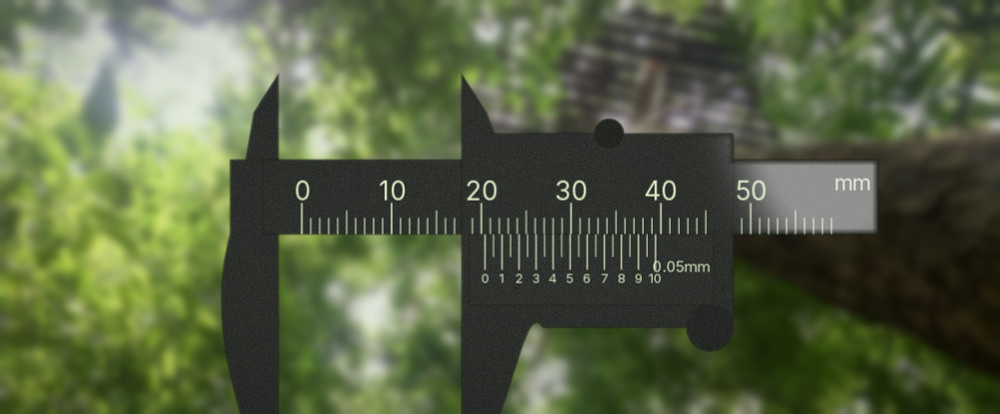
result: 20.4 mm
